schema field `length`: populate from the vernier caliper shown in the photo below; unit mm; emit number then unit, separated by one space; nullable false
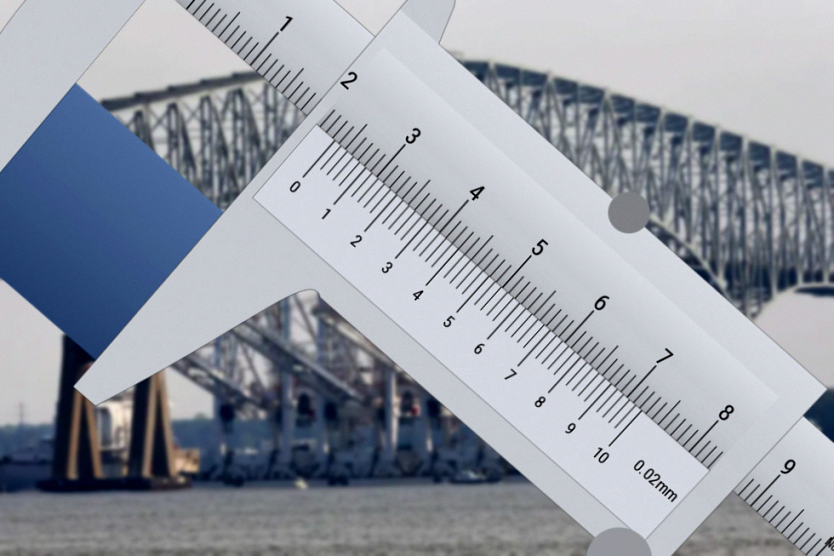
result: 23.4 mm
